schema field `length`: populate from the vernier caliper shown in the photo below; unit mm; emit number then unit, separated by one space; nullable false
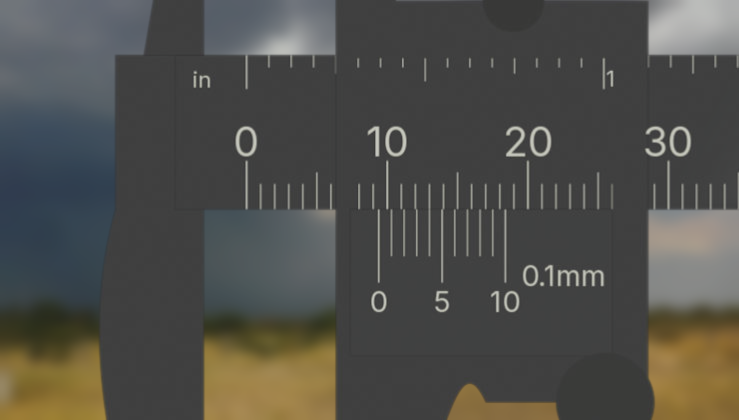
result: 9.4 mm
